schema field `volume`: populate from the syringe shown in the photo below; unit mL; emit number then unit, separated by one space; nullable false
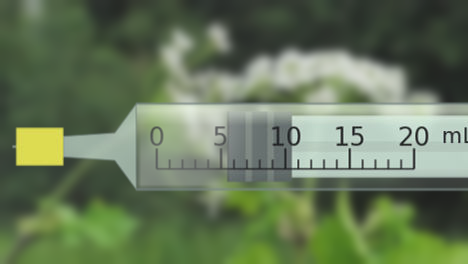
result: 5.5 mL
